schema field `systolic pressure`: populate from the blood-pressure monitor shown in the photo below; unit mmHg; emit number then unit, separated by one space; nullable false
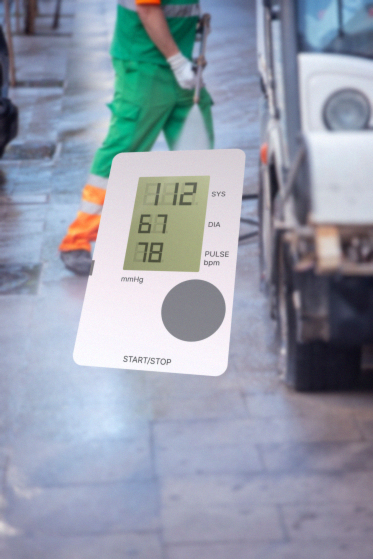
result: 112 mmHg
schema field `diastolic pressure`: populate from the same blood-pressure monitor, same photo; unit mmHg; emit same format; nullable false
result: 67 mmHg
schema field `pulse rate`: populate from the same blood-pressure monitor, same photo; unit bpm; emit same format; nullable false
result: 78 bpm
